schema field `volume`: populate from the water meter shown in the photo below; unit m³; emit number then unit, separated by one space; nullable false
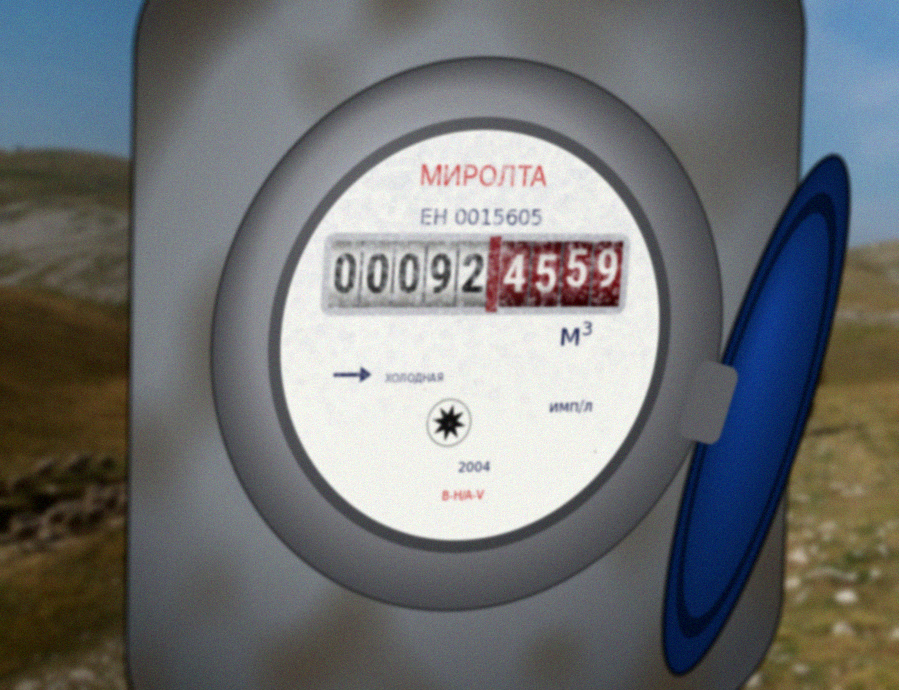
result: 92.4559 m³
